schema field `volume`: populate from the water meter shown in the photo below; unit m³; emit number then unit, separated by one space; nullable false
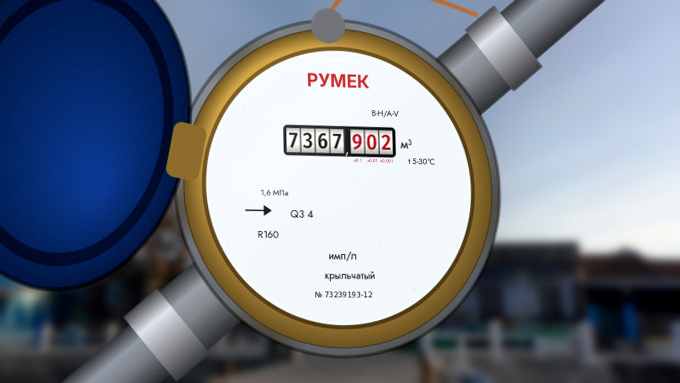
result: 7367.902 m³
